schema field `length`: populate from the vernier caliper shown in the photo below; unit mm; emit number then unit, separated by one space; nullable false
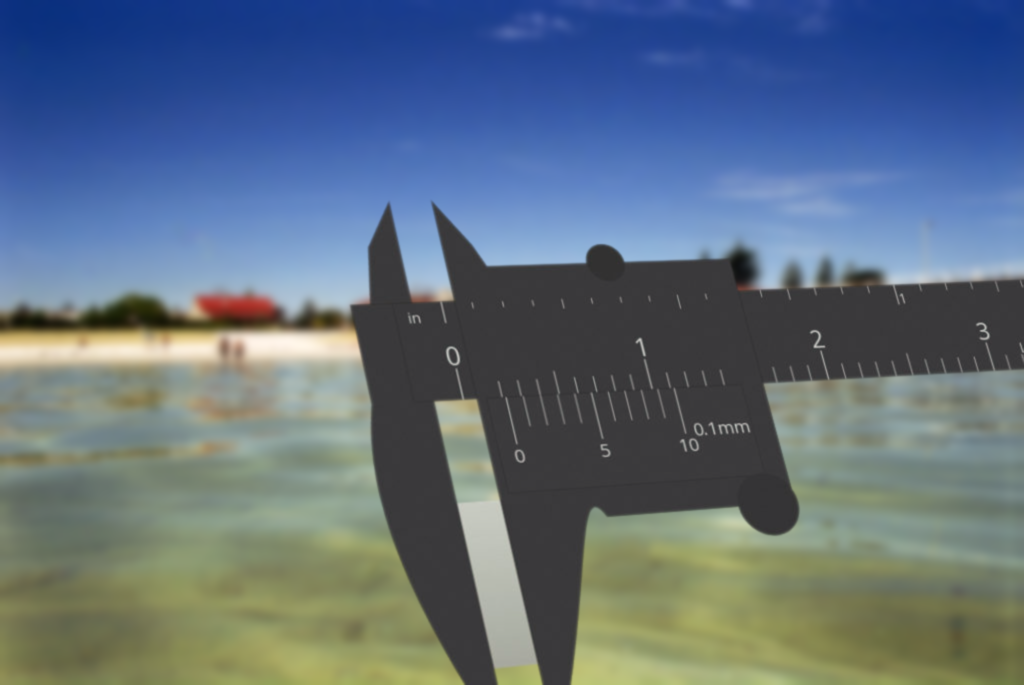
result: 2.2 mm
